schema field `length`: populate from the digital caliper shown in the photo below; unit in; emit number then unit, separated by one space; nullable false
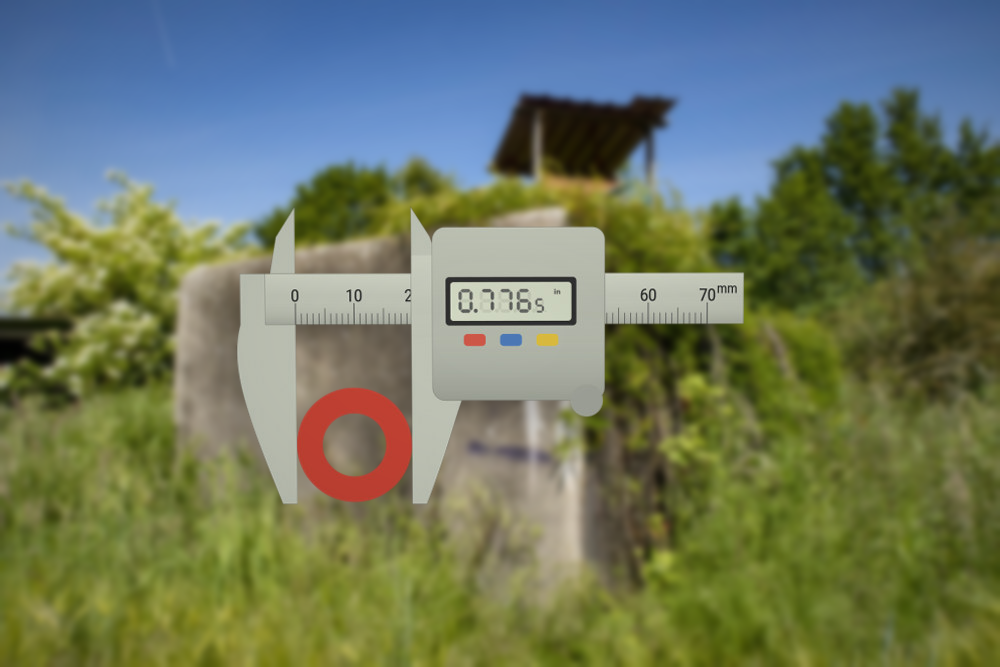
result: 0.7765 in
